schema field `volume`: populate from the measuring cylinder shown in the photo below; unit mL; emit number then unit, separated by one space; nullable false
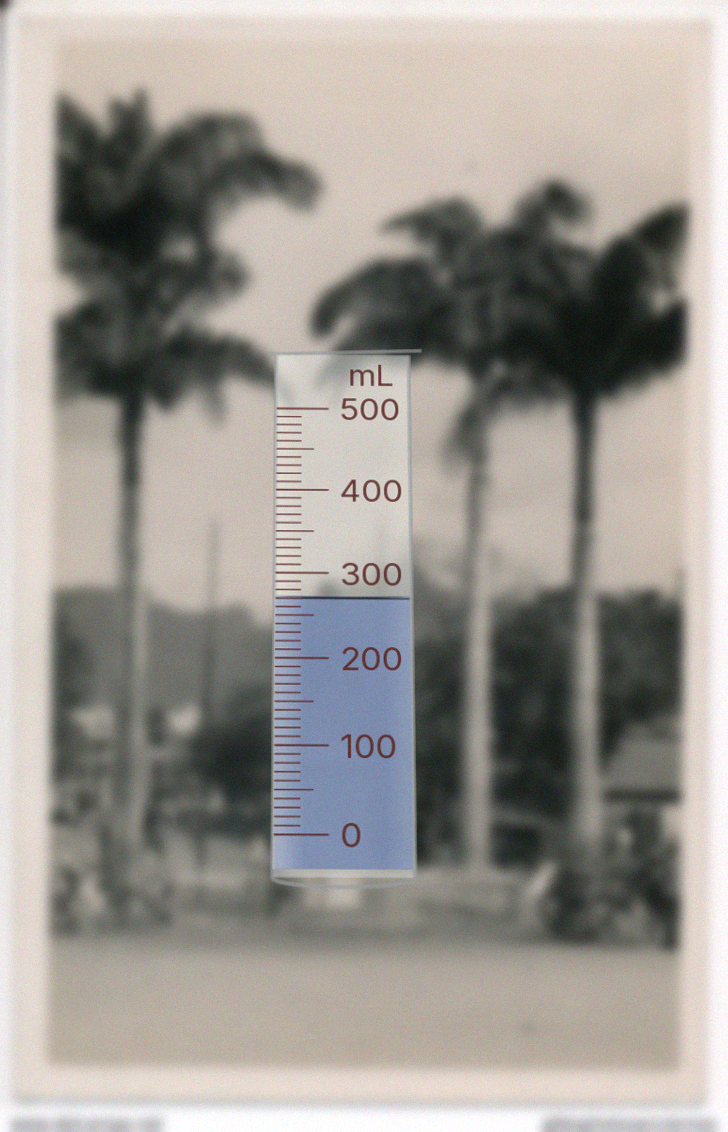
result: 270 mL
